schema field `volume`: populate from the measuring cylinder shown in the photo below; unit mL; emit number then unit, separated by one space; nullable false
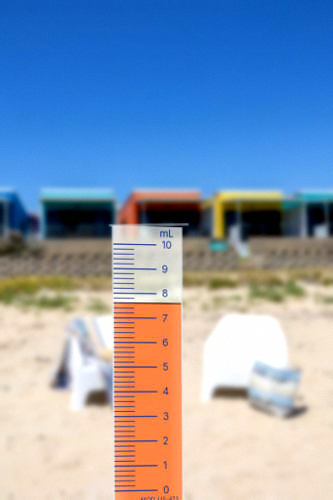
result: 7.6 mL
